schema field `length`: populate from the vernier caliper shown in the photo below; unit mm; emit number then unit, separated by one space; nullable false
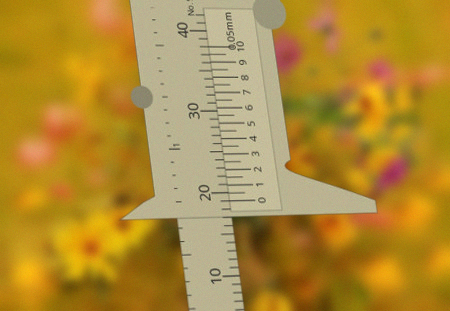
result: 19.0 mm
